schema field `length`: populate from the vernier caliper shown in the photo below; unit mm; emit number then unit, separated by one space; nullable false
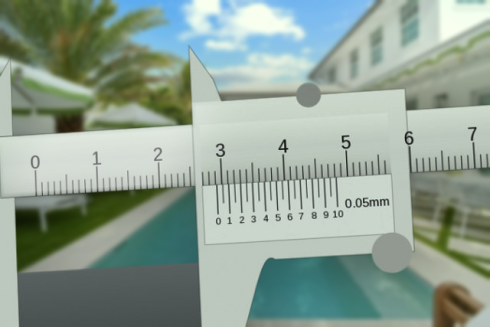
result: 29.2 mm
